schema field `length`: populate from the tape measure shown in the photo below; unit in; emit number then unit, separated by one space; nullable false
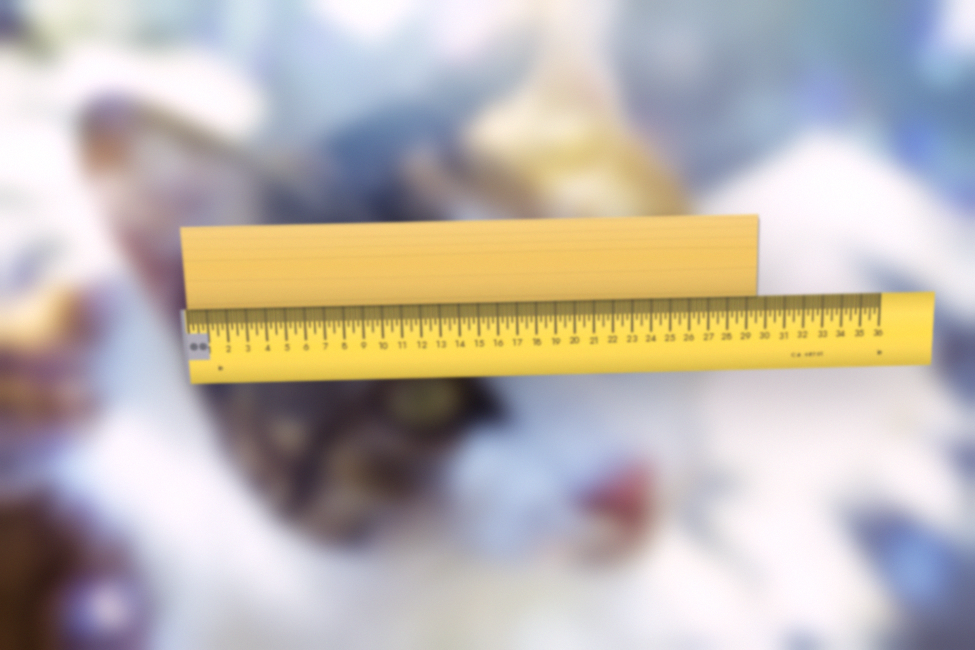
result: 29.5 in
